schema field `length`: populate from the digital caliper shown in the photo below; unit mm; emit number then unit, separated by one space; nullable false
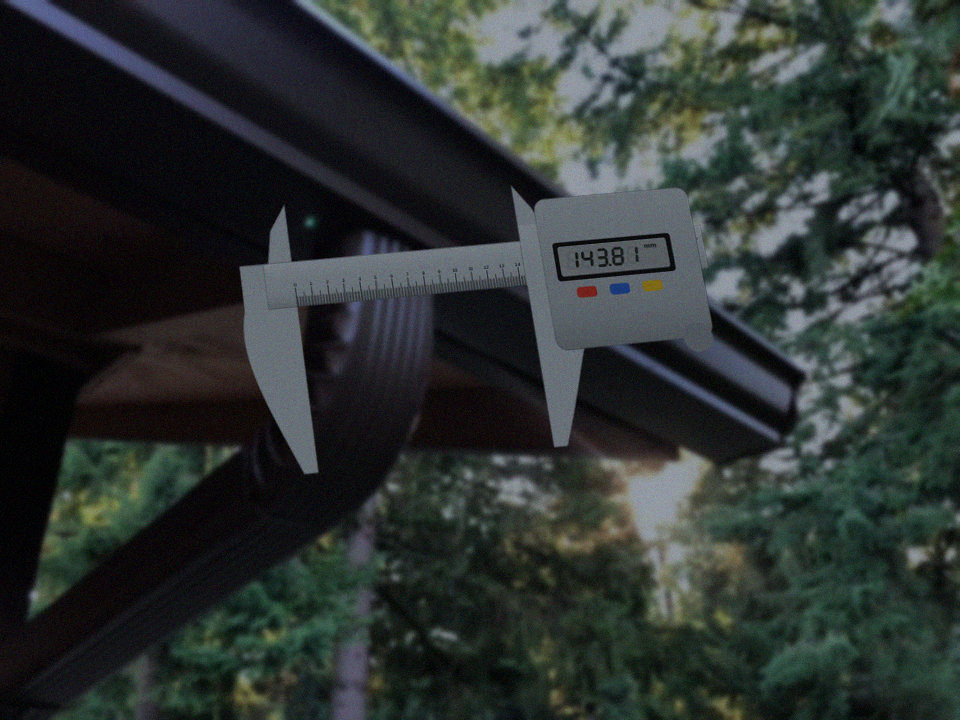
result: 143.81 mm
